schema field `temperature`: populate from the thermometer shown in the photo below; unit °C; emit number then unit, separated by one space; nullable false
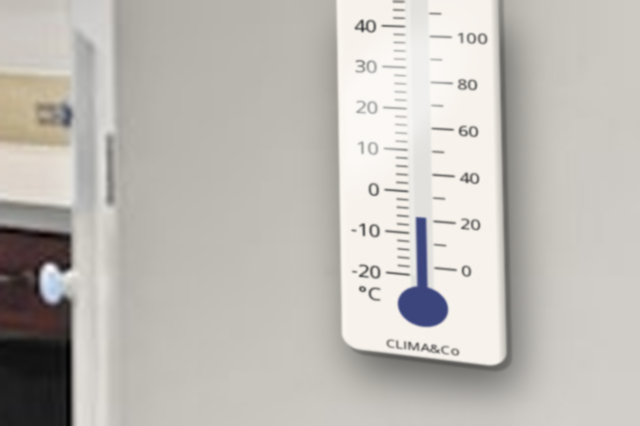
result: -6 °C
